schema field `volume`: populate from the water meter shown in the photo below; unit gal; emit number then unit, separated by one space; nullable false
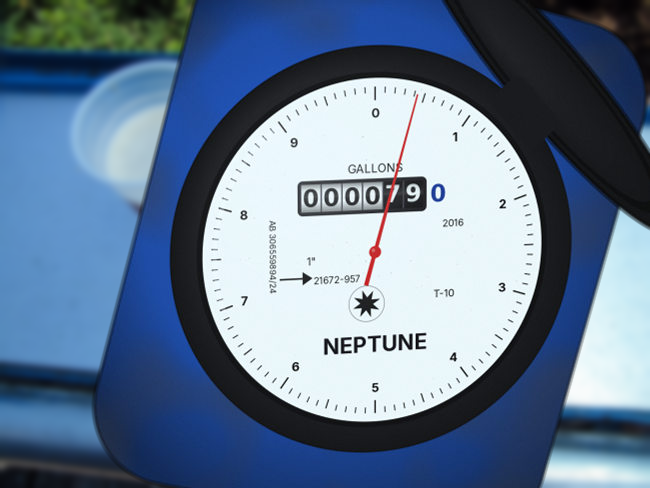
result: 790.4 gal
